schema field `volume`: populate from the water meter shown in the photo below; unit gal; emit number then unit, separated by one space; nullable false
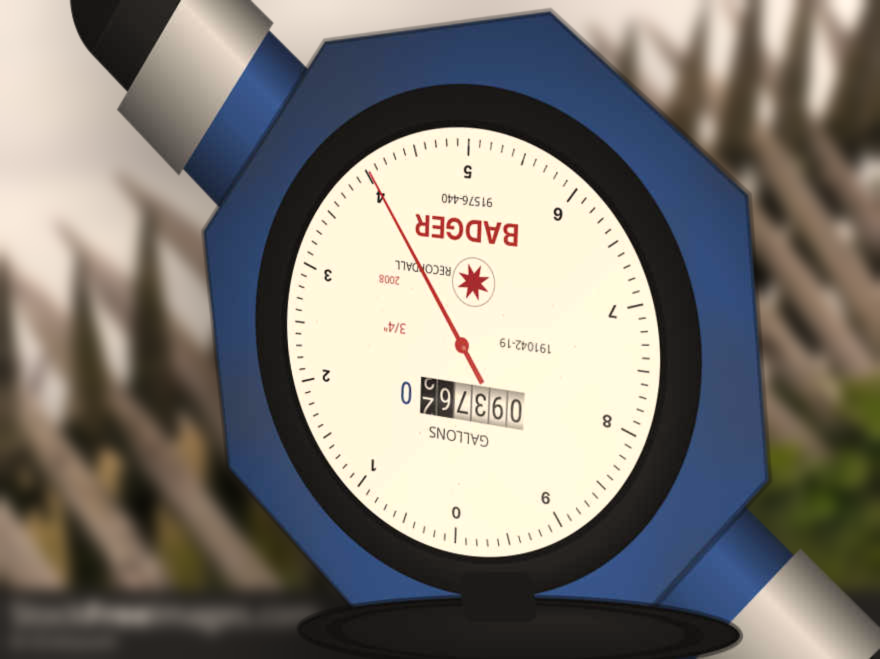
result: 937624.0 gal
